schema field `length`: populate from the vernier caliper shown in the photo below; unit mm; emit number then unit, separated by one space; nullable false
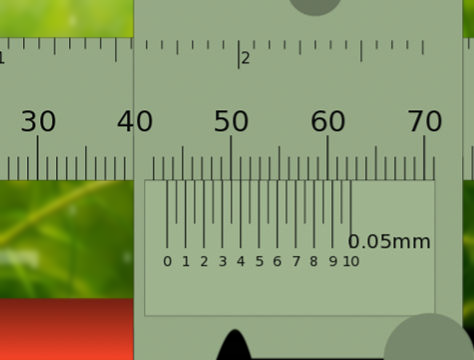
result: 43.4 mm
